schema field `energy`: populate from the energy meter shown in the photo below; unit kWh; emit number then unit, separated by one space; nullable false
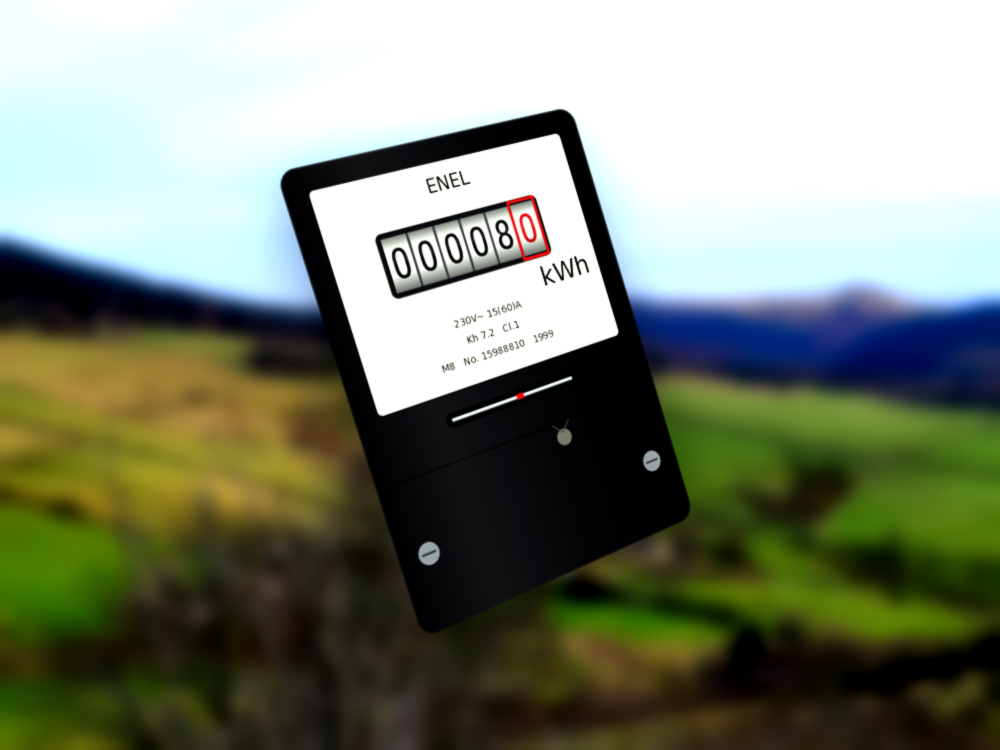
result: 8.0 kWh
